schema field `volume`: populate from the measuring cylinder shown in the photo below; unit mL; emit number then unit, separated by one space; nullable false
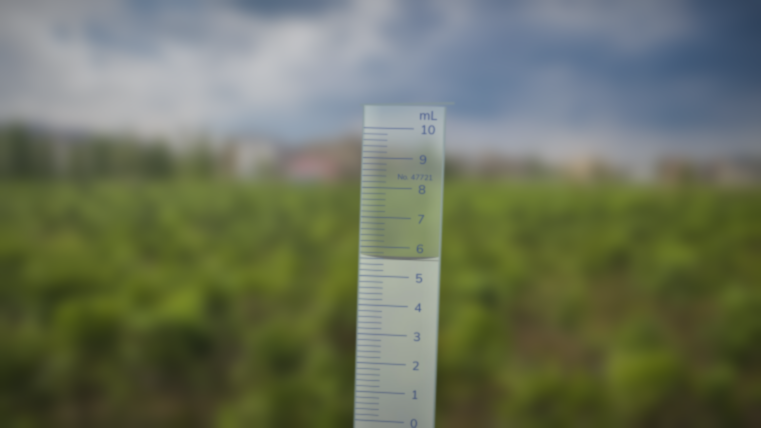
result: 5.6 mL
